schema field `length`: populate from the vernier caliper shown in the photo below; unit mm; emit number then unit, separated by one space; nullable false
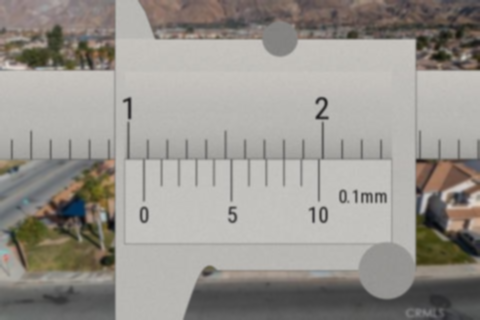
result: 10.8 mm
